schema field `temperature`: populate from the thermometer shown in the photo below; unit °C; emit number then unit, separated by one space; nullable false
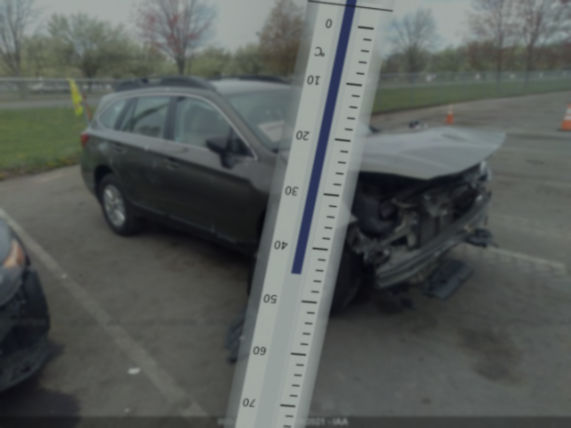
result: 45 °C
